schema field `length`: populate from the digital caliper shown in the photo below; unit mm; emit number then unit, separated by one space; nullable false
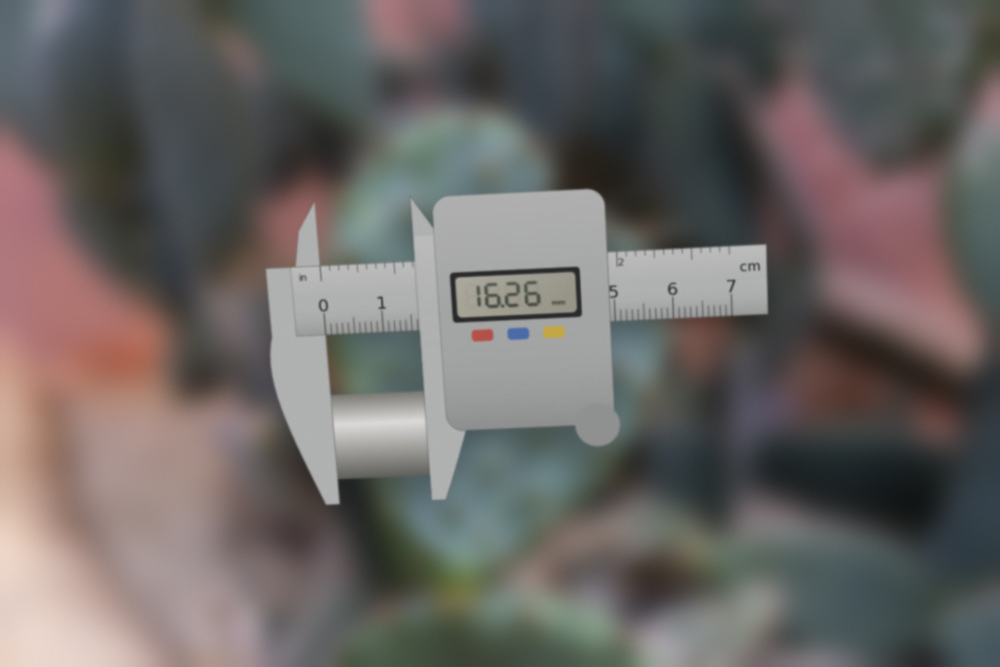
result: 16.26 mm
